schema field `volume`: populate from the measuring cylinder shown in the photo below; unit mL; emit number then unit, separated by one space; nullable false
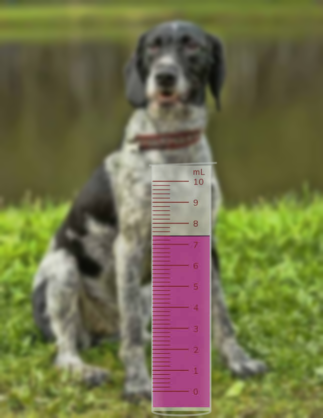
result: 7.4 mL
